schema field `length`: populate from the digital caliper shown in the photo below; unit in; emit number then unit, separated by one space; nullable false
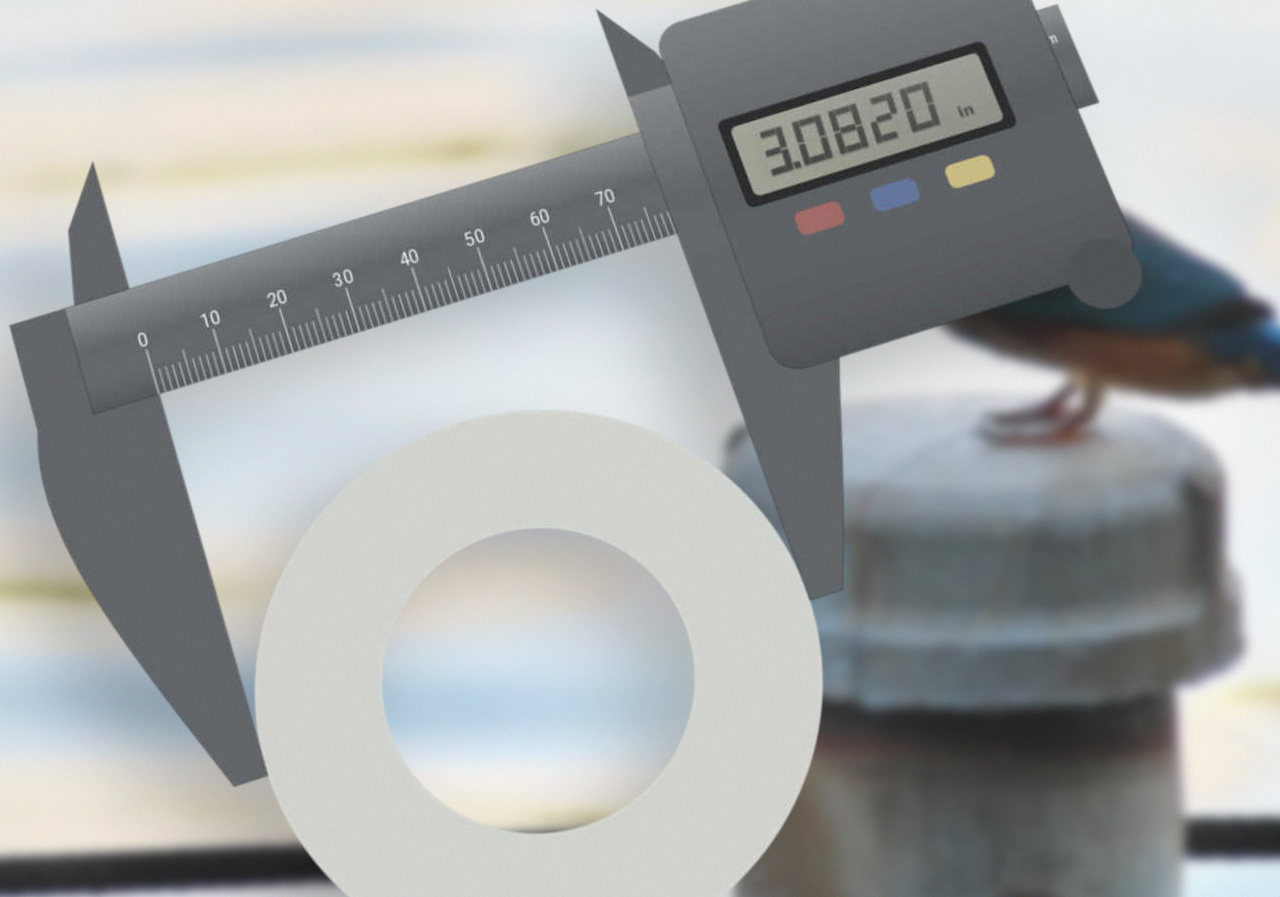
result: 3.0820 in
